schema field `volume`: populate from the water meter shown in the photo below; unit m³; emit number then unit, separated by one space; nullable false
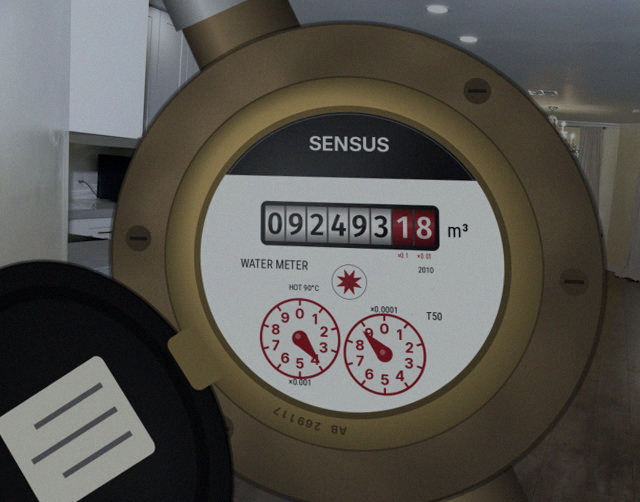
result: 92493.1838 m³
